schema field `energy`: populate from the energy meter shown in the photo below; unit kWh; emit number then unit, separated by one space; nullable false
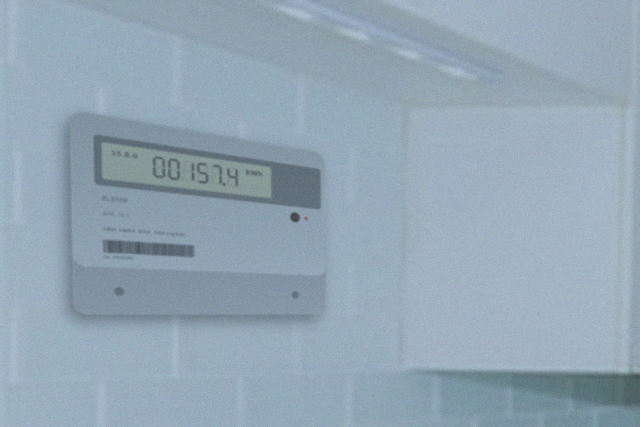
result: 157.4 kWh
